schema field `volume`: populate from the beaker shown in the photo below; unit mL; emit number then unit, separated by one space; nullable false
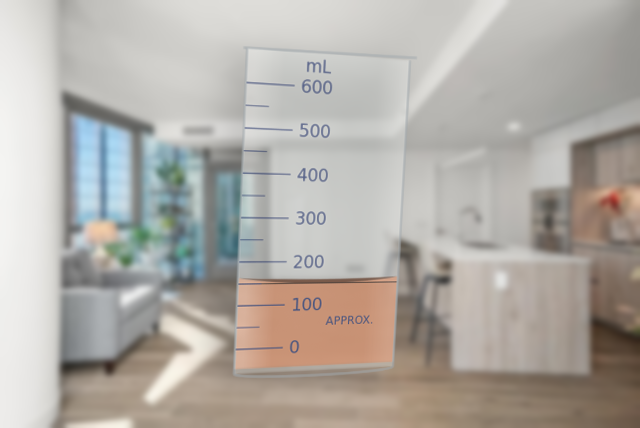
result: 150 mL
